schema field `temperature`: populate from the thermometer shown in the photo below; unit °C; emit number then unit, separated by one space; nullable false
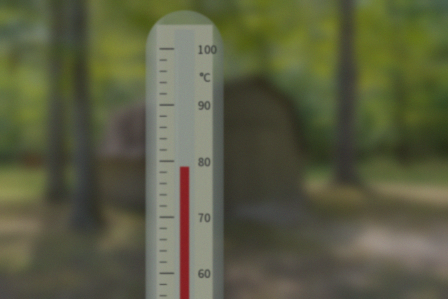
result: 79 °C
